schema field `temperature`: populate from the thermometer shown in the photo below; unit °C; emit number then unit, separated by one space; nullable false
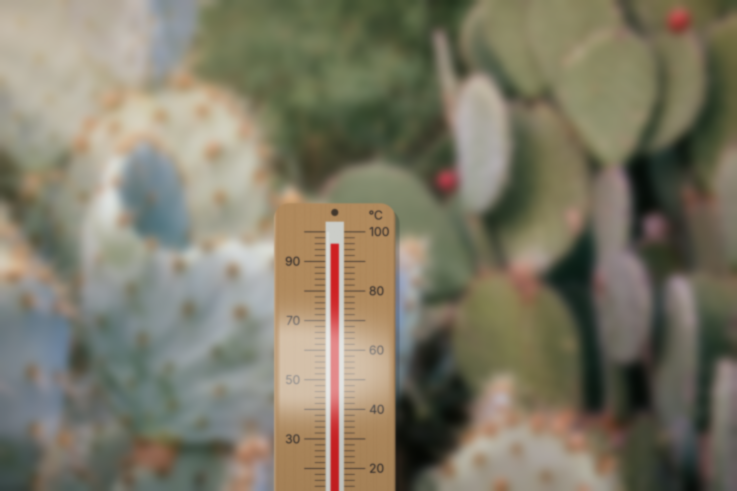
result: 96 °C
